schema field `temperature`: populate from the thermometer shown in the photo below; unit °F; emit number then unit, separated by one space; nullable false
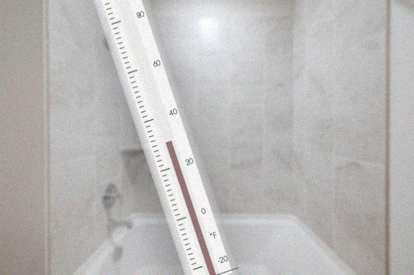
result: 30 °F
